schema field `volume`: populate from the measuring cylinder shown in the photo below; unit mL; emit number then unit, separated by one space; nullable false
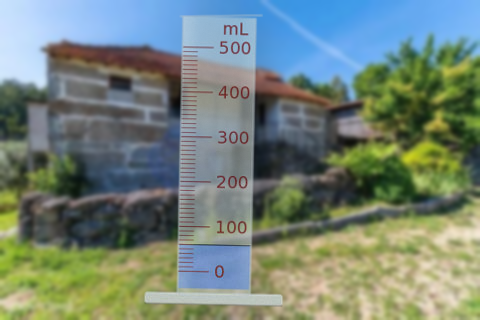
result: 60 mL
